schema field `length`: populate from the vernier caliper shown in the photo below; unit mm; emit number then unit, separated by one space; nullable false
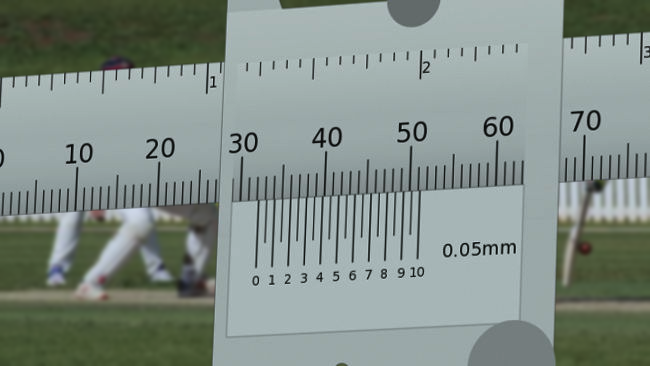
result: 32.2 mm
